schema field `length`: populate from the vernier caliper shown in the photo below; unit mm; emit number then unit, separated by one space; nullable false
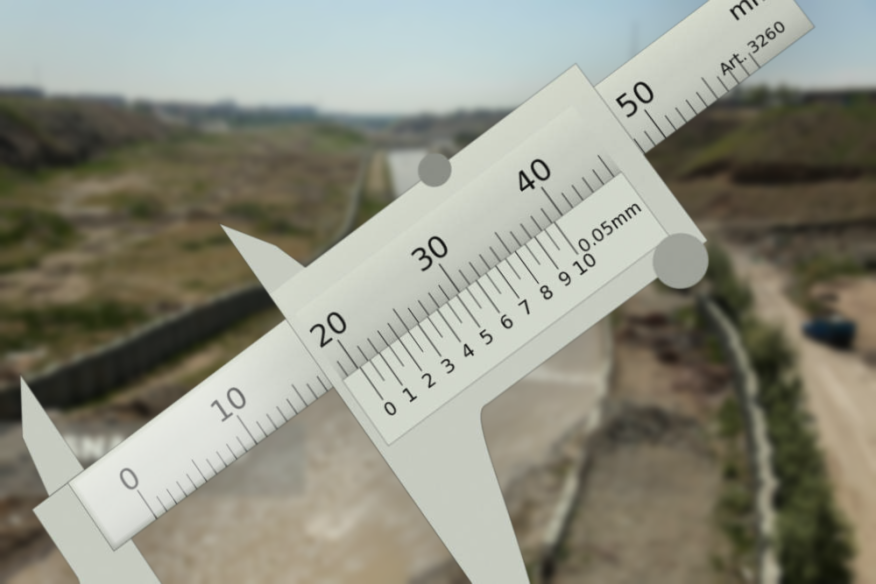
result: 20.2 mm
